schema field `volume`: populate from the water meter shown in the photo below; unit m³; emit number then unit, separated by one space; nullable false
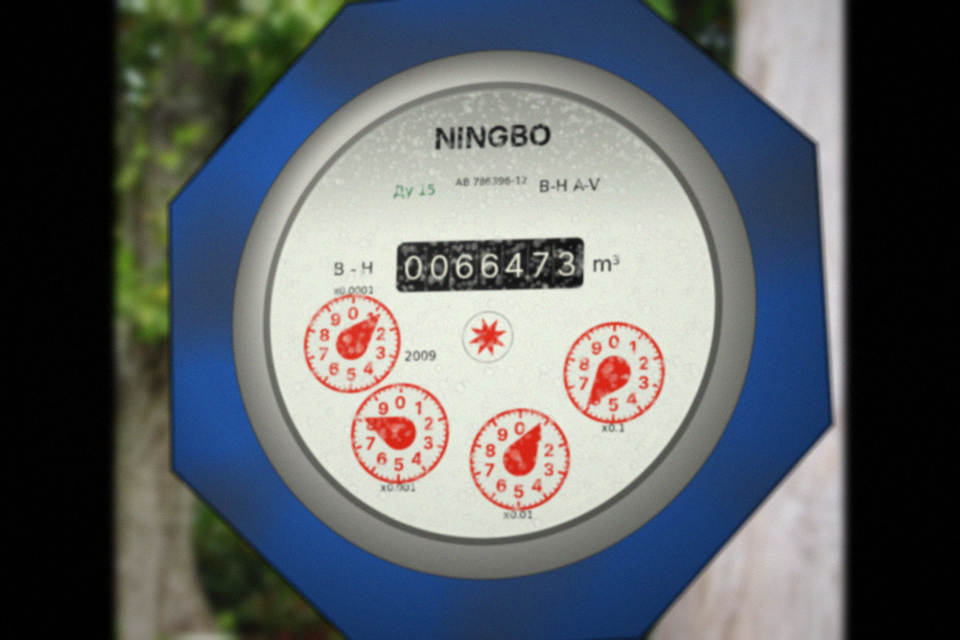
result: 66473.6081 m³
